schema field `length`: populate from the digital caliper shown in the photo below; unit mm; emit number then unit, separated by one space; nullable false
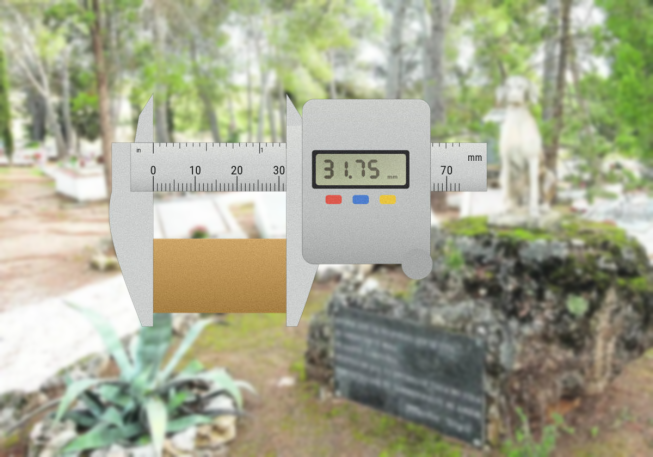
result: 31.75 mm
